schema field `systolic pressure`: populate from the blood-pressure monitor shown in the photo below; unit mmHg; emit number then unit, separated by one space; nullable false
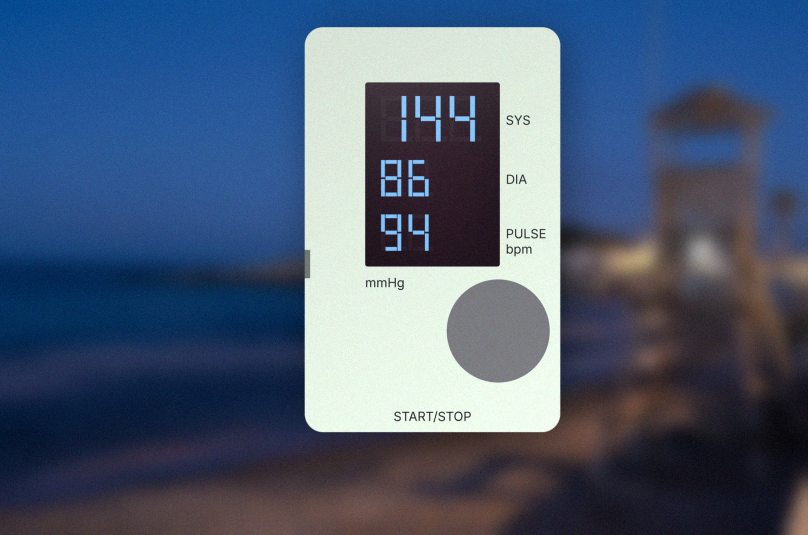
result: 144 mmHg
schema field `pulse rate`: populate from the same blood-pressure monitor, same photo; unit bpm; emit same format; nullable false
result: 94 bpm
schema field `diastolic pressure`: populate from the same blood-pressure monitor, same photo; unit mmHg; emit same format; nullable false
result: 86 mmHg
